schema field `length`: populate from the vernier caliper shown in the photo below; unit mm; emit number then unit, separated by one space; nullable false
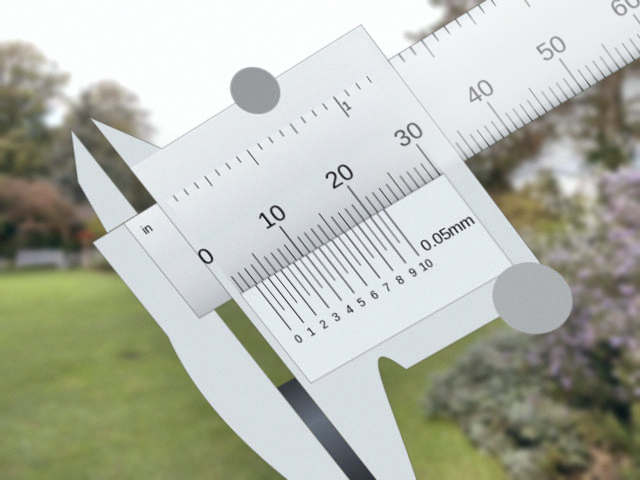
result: 2.8 mm
